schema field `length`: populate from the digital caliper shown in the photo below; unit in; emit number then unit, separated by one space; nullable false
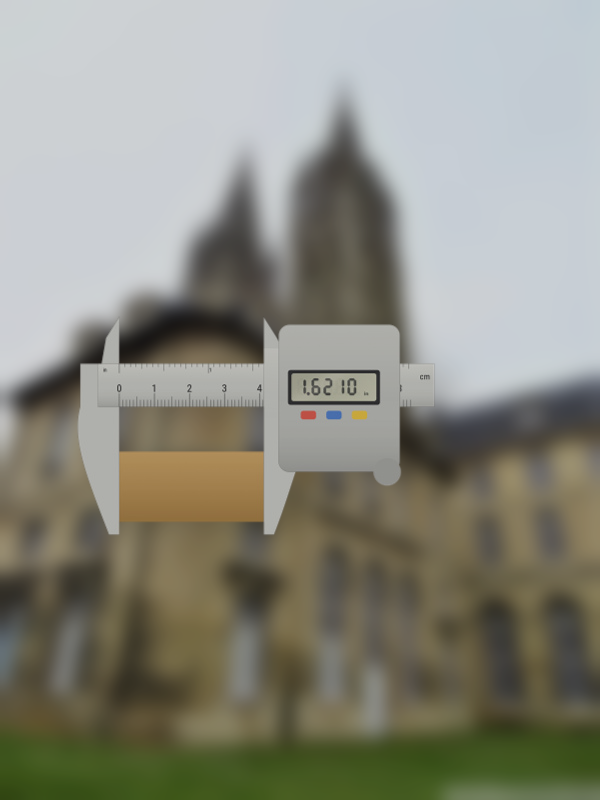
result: 1.6210 in
